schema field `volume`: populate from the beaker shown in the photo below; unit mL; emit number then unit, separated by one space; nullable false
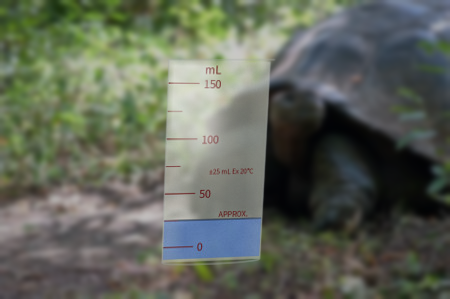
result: 25 mL
